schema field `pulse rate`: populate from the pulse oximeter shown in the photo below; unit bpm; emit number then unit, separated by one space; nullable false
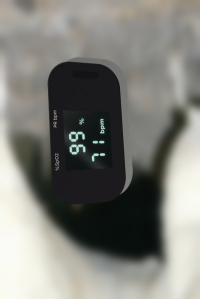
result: 71 bpm
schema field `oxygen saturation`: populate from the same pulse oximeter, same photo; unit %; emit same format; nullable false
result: 99 %
